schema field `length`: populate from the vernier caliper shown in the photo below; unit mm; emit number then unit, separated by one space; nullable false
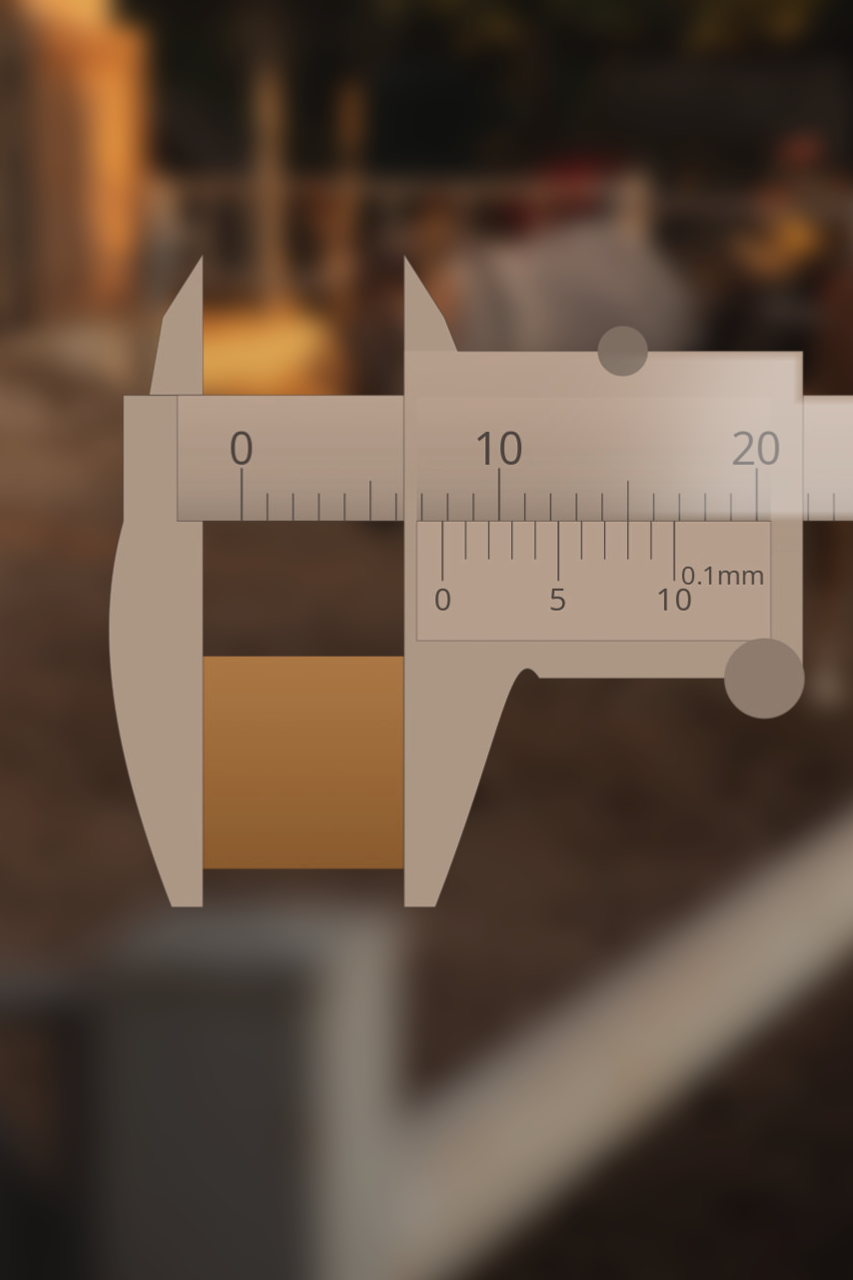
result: 7.8 mm
